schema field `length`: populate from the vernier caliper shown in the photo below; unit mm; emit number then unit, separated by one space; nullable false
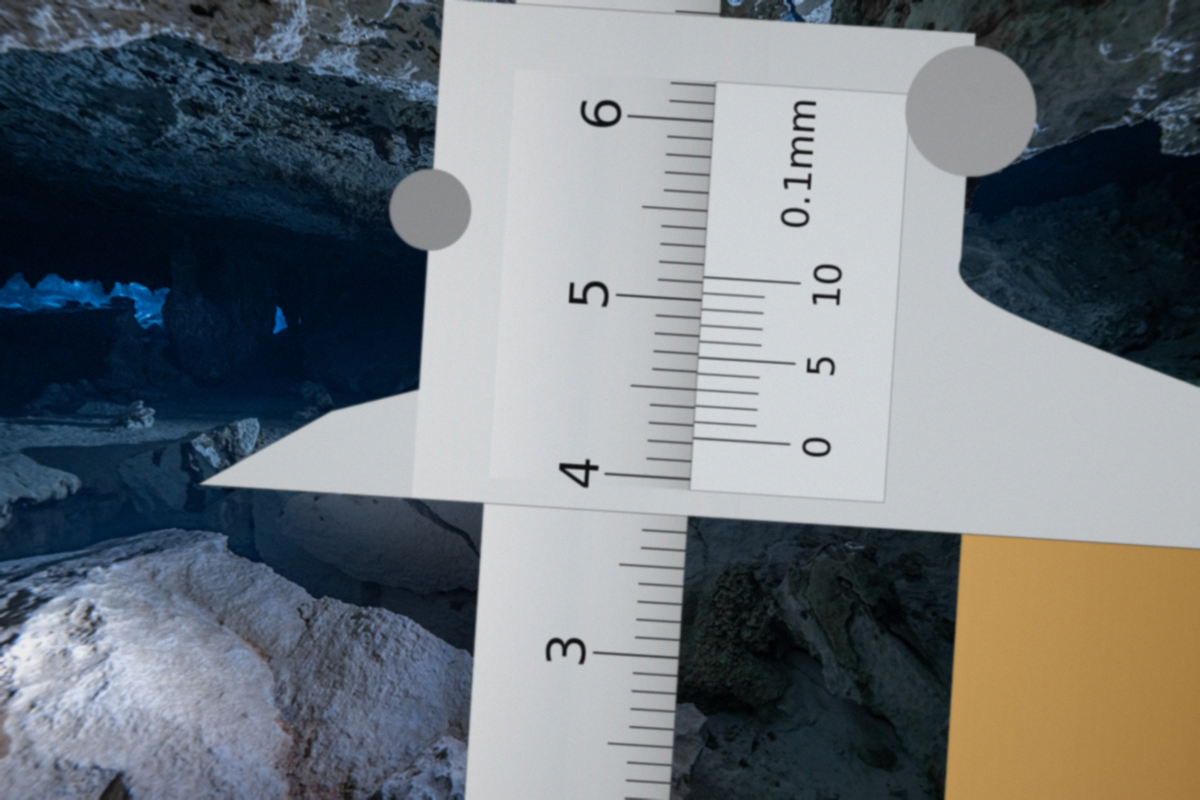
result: 42.3 mm
